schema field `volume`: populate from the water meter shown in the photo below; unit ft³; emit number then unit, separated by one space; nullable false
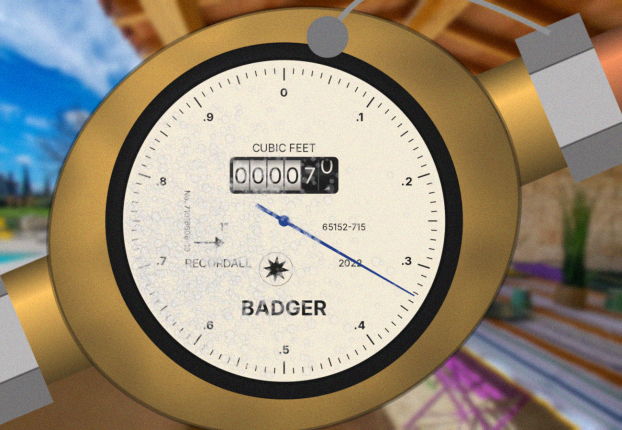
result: 70.33 ft³
